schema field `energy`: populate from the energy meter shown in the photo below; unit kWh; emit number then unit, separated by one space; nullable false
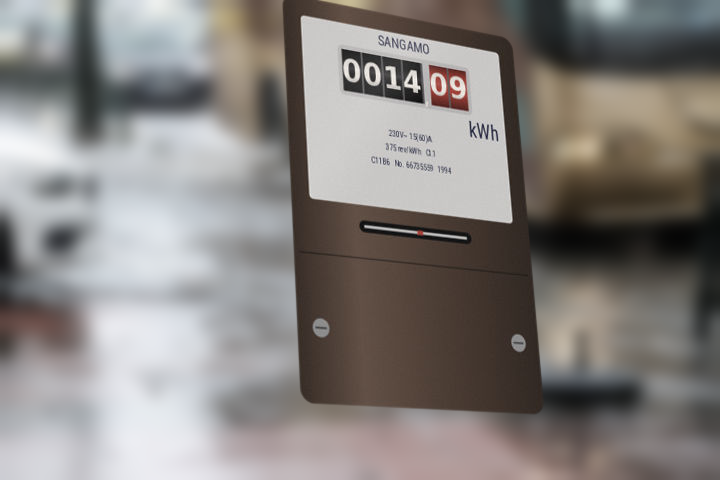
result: 14.09 kWh
